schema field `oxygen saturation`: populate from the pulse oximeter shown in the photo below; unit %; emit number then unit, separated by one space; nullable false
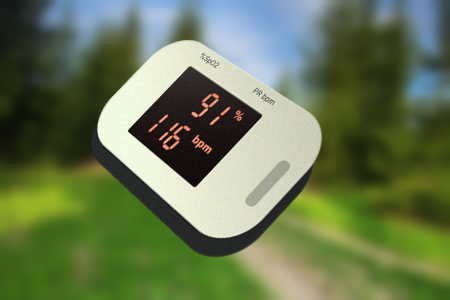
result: 91 %
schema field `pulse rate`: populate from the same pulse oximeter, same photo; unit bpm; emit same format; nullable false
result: 116 bpm
